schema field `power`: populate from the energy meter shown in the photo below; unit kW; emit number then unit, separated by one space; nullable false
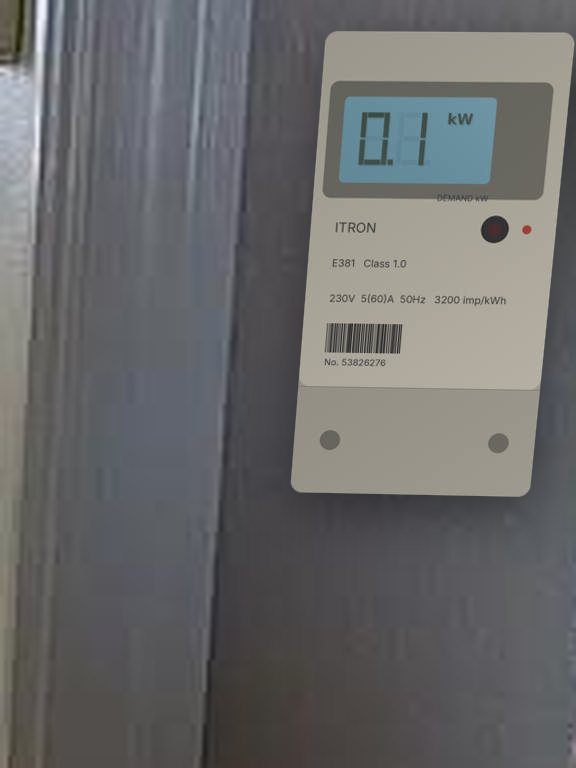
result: 0.1 kW
